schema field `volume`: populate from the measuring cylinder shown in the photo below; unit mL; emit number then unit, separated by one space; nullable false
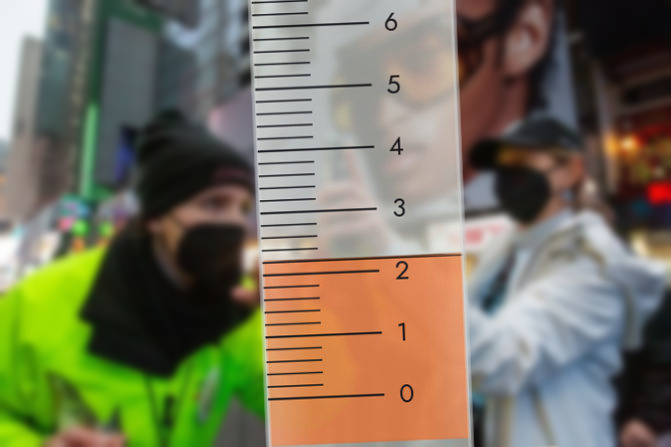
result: 2.2 mL
